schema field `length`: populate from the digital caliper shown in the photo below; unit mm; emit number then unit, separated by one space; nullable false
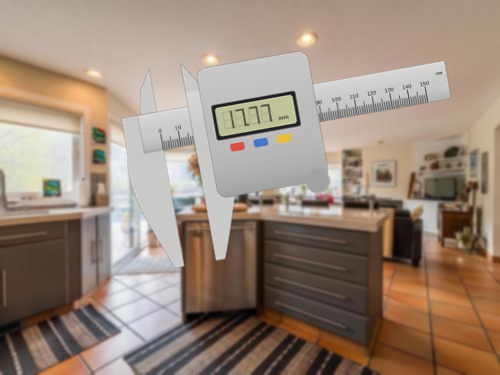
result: 17.77 mm
